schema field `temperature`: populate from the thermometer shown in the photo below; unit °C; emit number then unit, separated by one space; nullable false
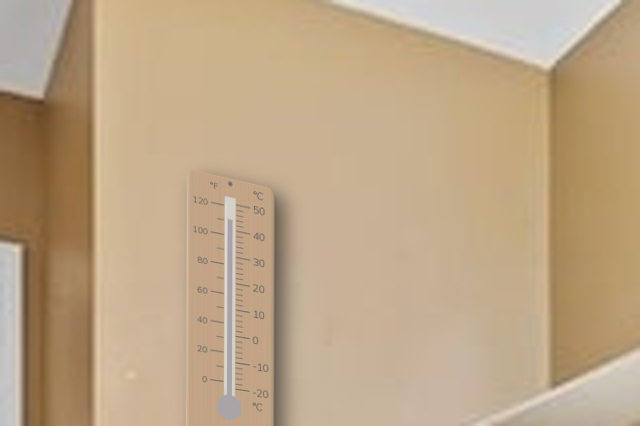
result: 44 °C
